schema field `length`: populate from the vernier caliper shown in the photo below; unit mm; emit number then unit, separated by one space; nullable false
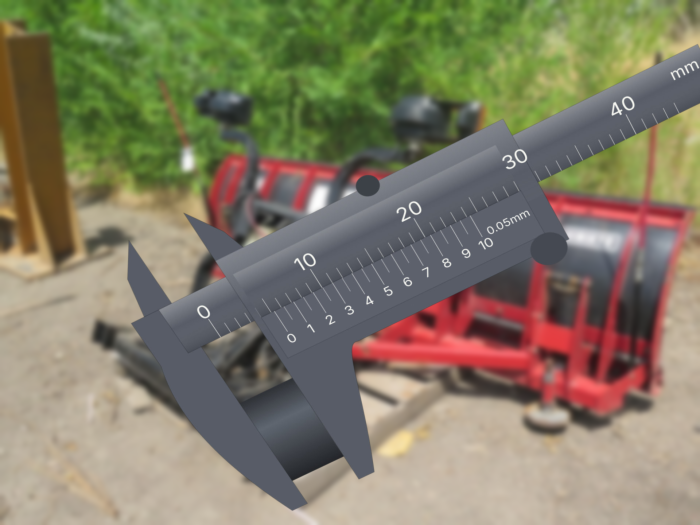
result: 5.3 mm
